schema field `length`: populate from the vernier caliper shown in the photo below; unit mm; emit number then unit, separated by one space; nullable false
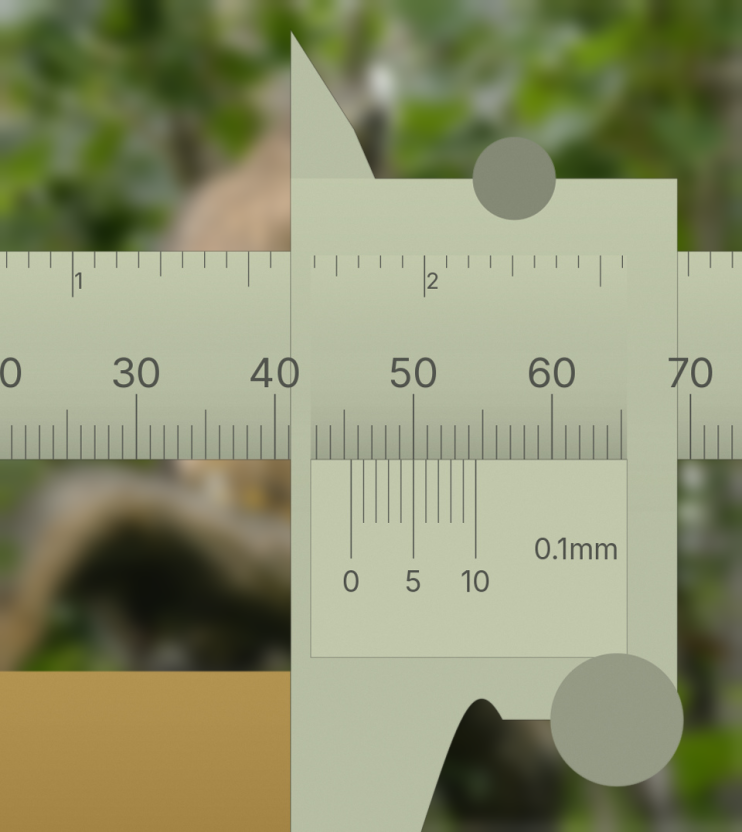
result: 45.5 mm
